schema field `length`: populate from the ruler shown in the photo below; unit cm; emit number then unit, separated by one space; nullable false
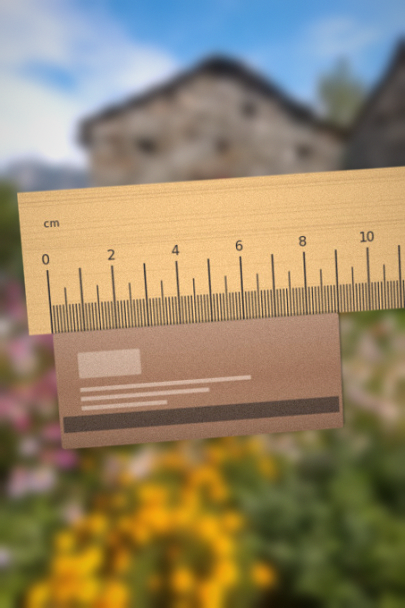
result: 9 cm
